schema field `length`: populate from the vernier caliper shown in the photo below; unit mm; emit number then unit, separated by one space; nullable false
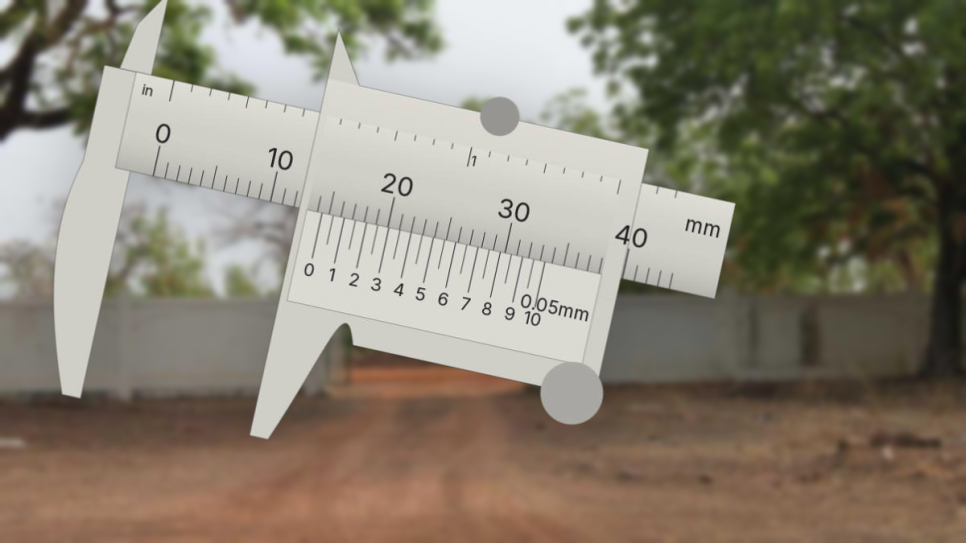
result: 14.4 mm
